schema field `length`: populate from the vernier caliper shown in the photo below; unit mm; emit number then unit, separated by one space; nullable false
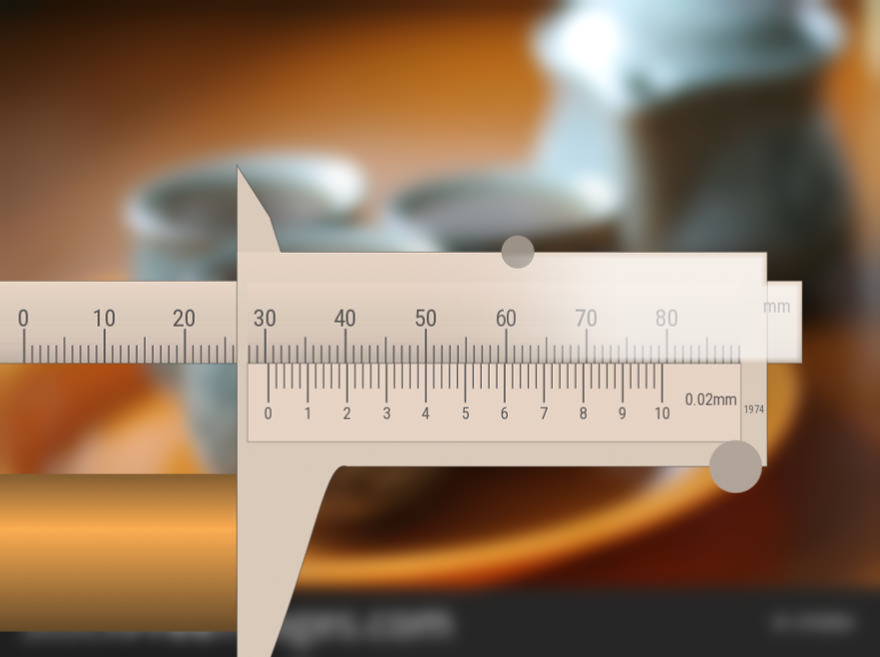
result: 30.4 mm
